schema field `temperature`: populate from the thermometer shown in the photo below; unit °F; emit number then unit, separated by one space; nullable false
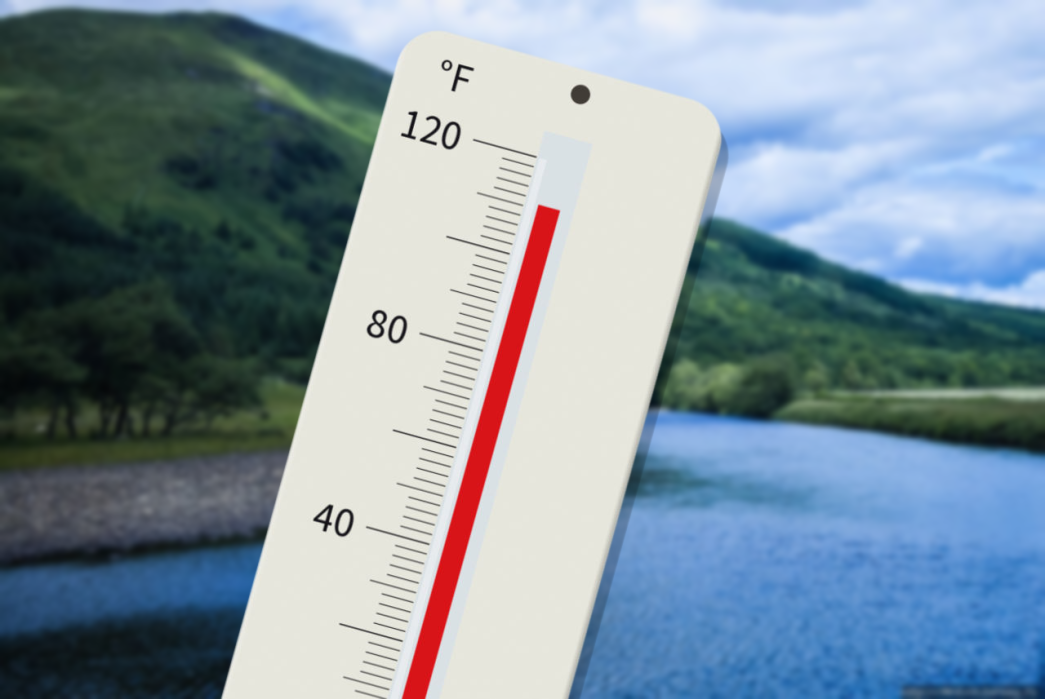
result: 111 °F
